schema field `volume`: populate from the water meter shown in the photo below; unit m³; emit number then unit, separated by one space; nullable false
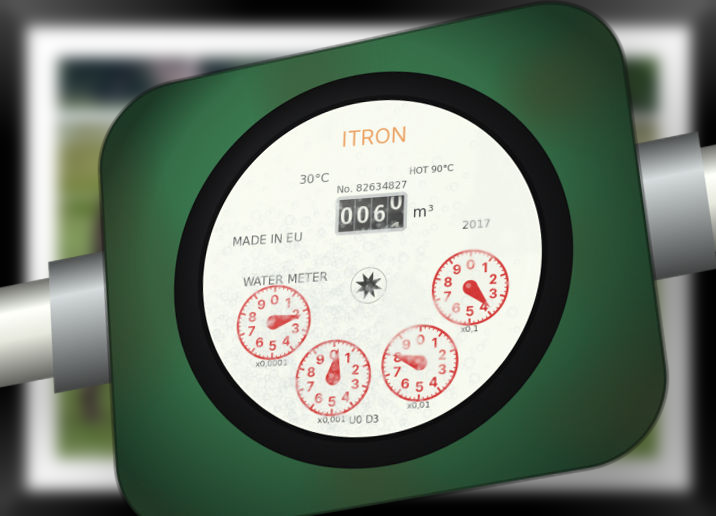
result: 60.3802 m³
